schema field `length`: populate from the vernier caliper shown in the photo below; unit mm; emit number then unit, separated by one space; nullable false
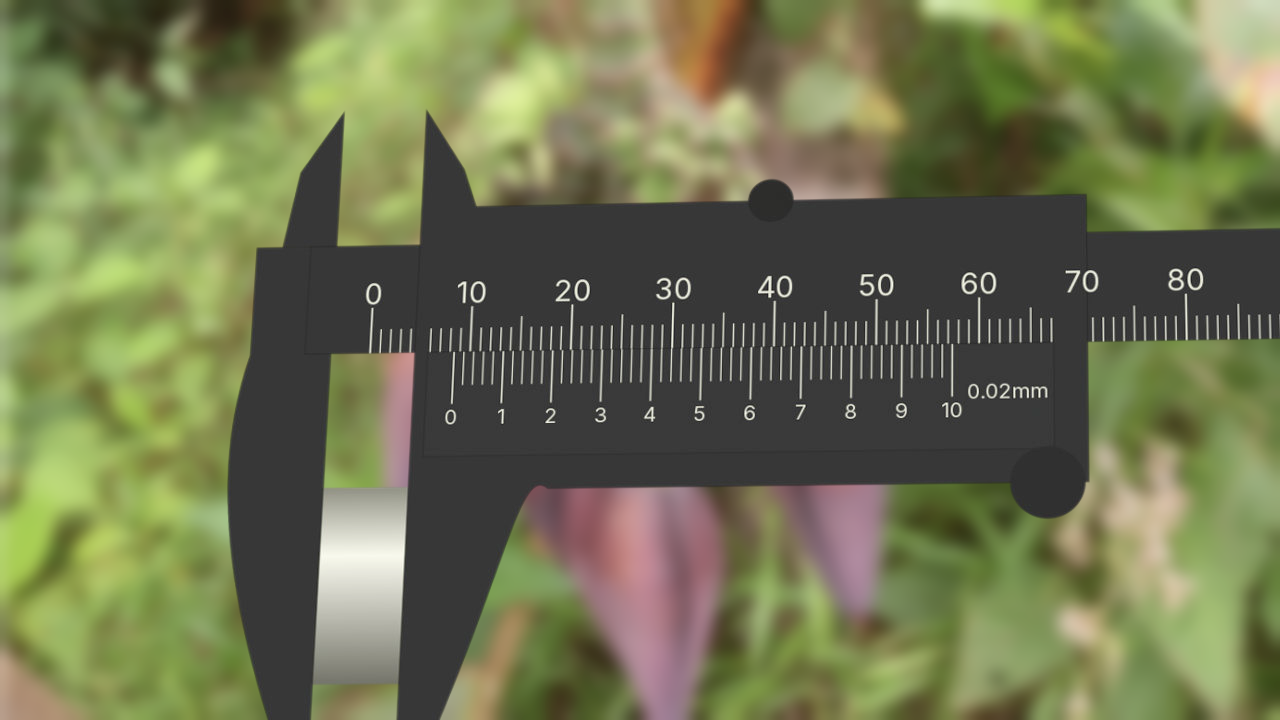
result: 8.4 mm
